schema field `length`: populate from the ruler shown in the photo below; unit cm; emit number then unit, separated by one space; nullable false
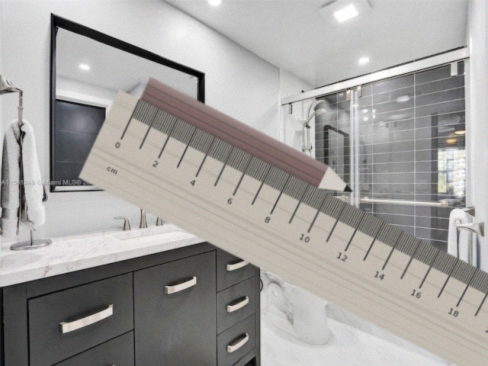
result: 11 cm
